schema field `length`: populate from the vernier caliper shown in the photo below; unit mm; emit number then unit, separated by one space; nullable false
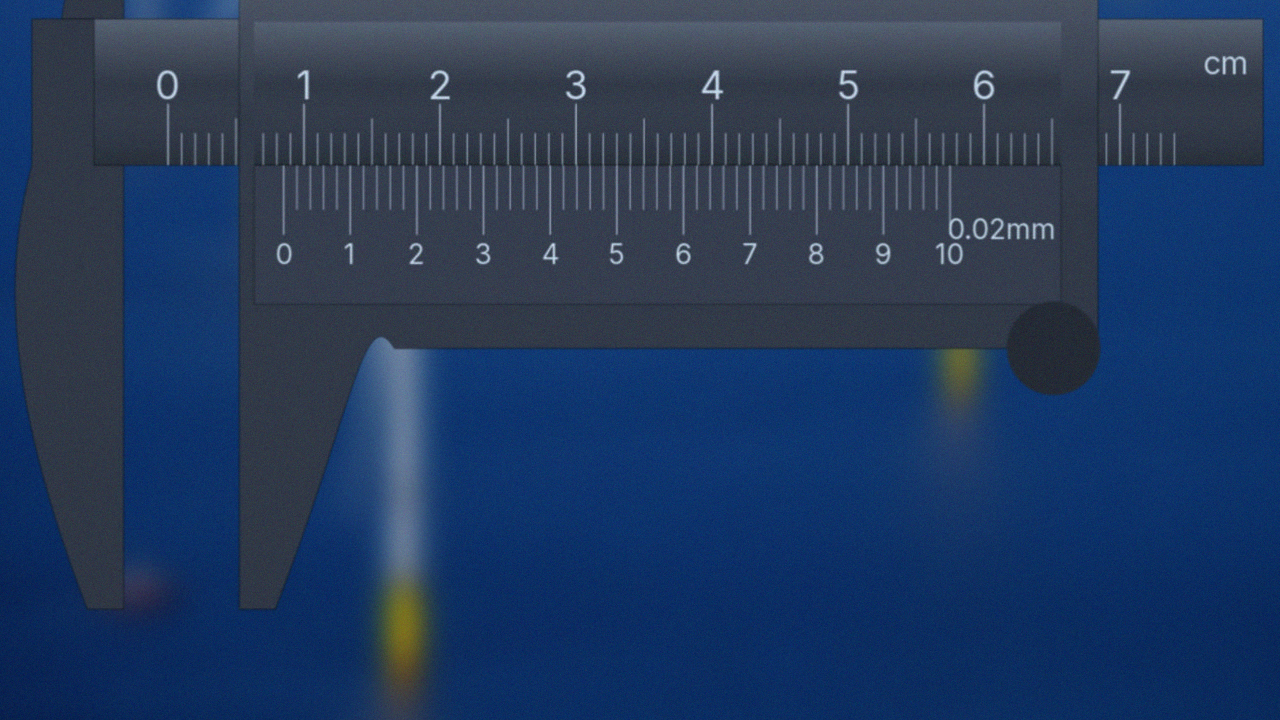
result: 8.5 mm
